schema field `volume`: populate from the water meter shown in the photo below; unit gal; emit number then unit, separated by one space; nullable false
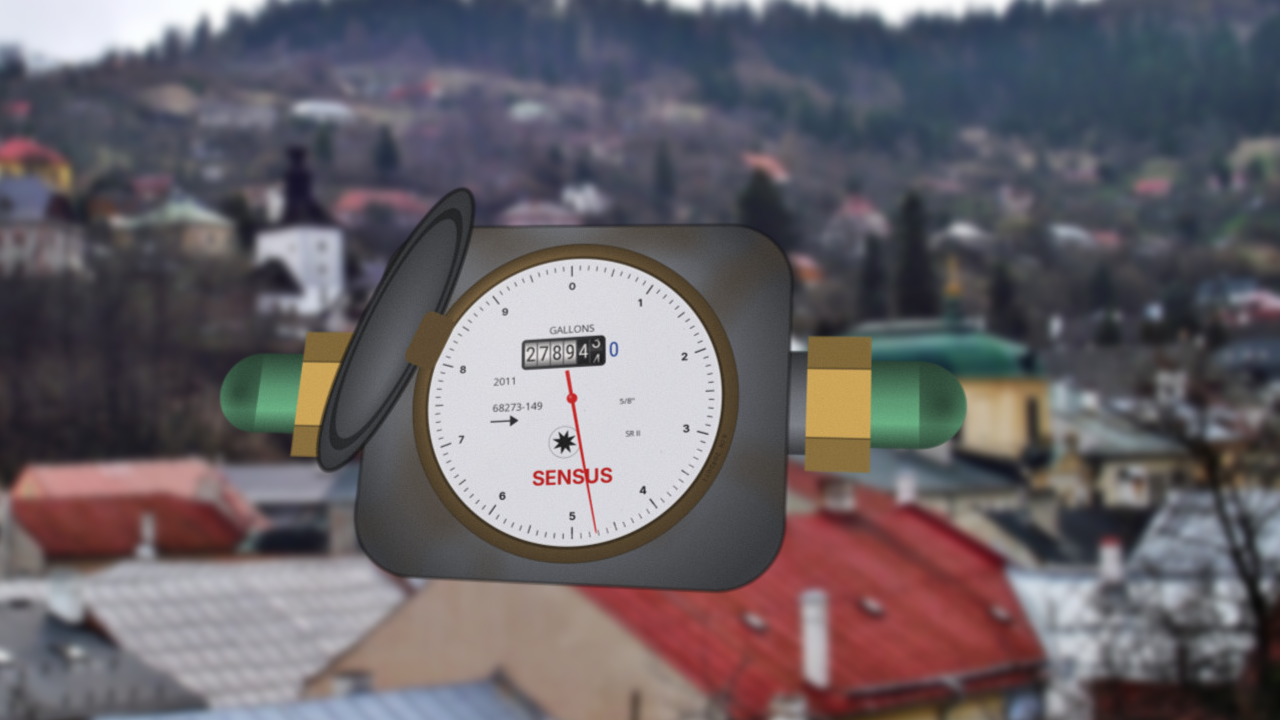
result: 2789434.7 gal
